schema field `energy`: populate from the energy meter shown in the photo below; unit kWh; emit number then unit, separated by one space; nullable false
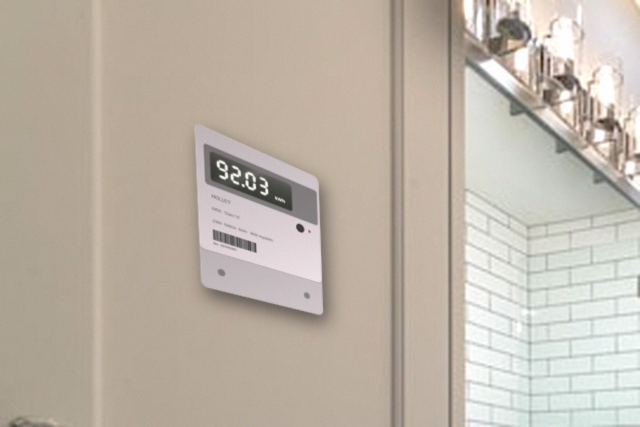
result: 92.03 kWh
